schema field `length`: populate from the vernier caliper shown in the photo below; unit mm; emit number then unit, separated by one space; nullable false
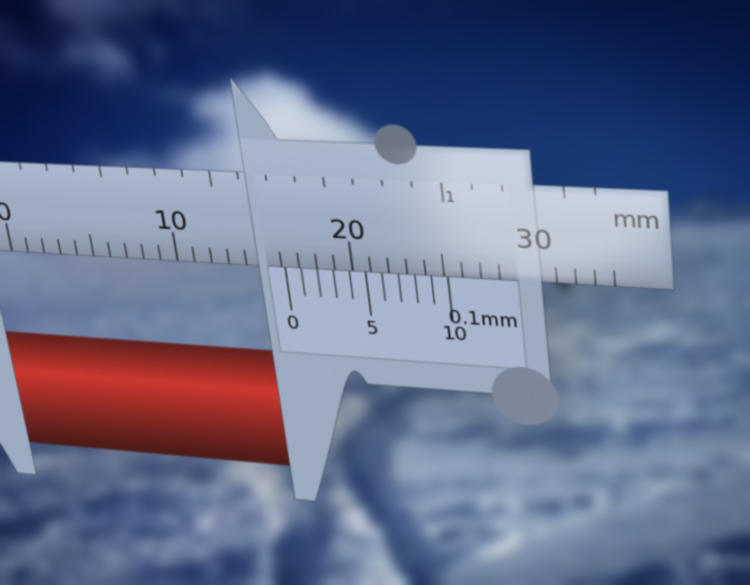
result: 16.2 mm
